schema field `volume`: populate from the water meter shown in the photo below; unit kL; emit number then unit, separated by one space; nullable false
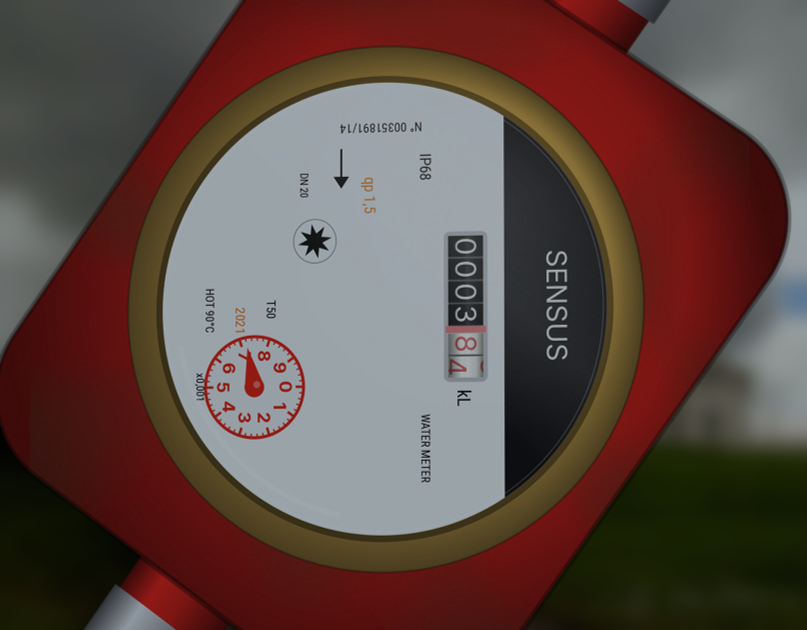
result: 3.837 kL
